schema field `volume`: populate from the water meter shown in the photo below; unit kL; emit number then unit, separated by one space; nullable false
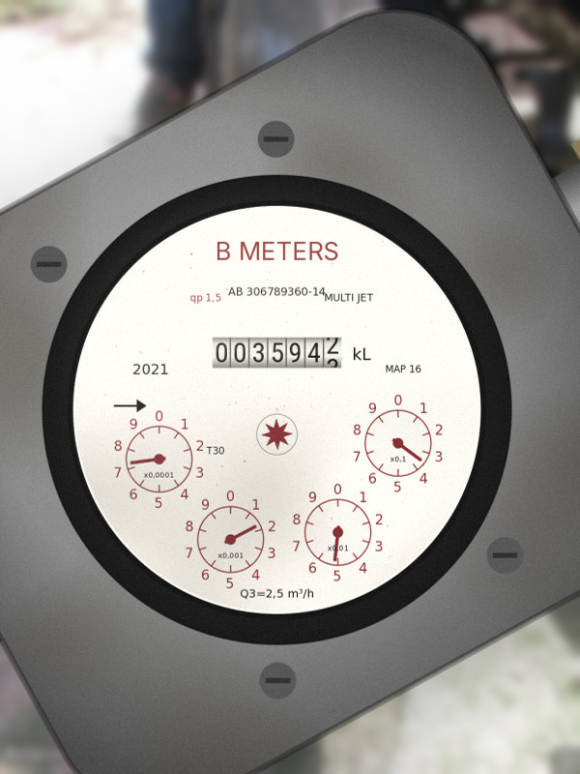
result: 35942.3517 kL
